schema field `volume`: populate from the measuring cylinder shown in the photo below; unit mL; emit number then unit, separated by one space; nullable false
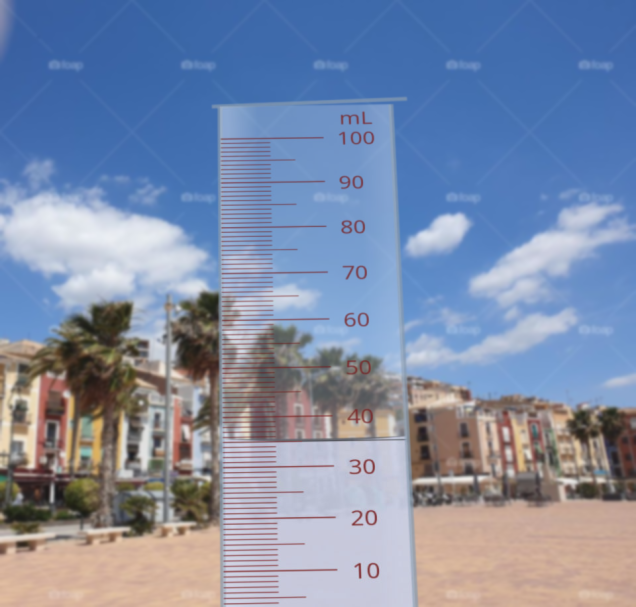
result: 35 mL
